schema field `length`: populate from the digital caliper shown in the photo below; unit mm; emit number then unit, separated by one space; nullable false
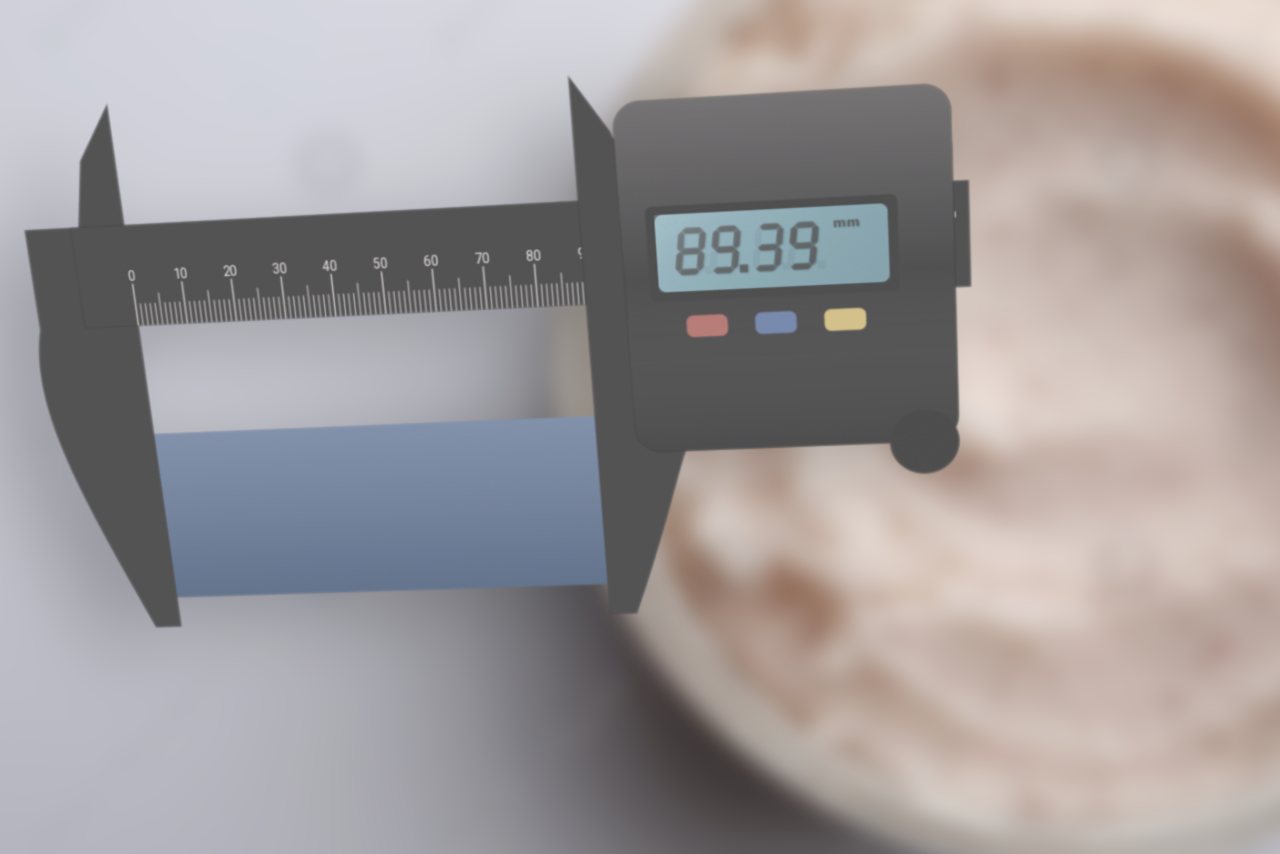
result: 89.39 mm
